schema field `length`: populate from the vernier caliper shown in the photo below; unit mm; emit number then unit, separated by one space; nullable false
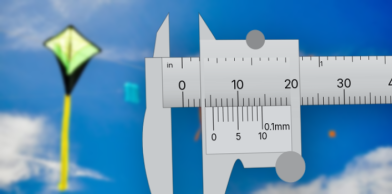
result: 5.4 mm
